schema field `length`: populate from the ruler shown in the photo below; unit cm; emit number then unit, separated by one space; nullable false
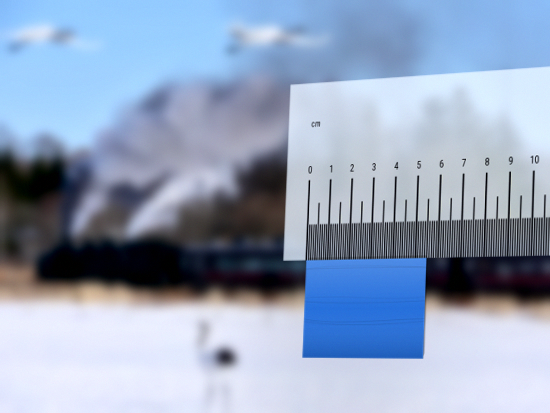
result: 5.5 cm
